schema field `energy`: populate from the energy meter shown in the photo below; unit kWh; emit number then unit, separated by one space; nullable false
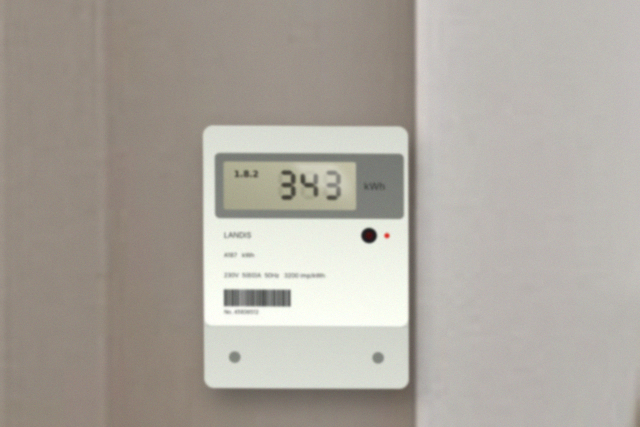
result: 343 kWh
